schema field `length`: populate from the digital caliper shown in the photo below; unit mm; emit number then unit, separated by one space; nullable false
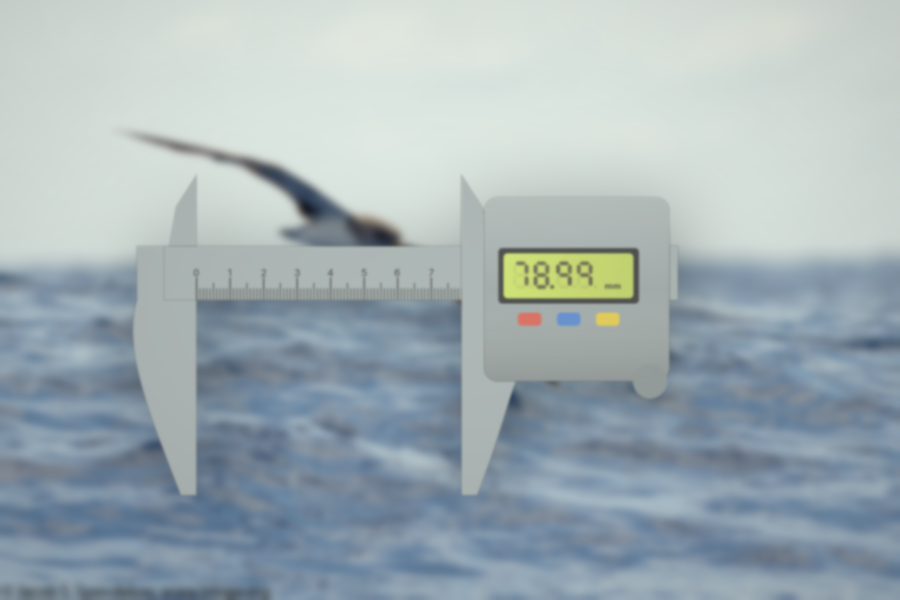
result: 78.99 mm
